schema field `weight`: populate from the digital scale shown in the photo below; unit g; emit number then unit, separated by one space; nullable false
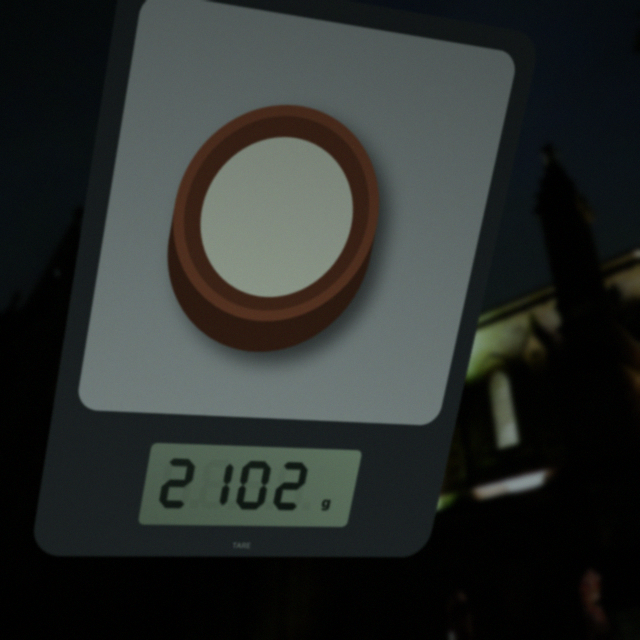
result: 2102 g
